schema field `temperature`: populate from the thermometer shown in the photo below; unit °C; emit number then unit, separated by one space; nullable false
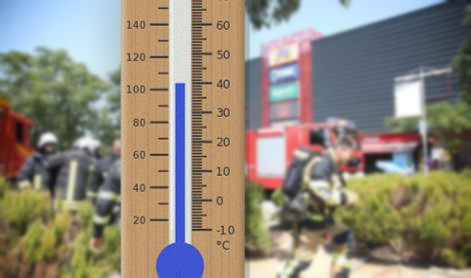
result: 40 °C
